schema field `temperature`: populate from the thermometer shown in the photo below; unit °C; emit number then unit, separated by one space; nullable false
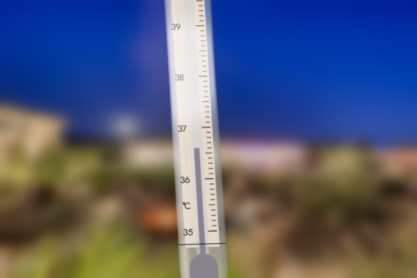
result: 36.6 °C
